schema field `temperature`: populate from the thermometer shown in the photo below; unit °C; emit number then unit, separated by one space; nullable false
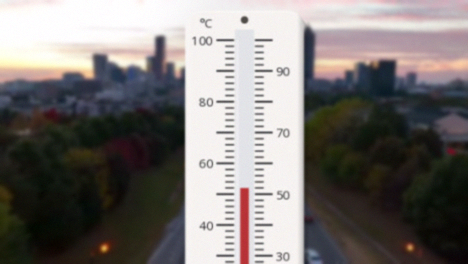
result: 52 °C
